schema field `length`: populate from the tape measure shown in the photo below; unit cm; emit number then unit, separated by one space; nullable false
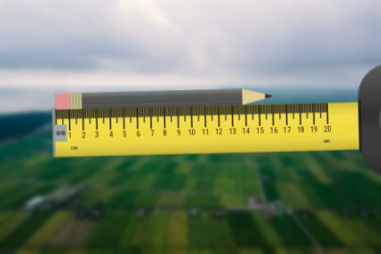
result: 16 cm
